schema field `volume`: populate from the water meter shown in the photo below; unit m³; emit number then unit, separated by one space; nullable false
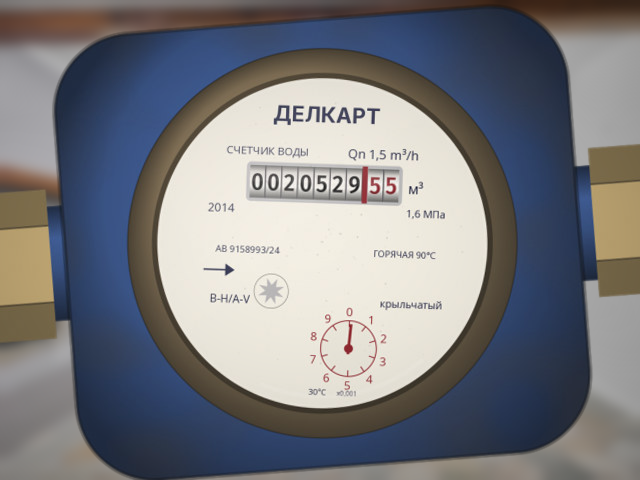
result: 20529.550 m³
